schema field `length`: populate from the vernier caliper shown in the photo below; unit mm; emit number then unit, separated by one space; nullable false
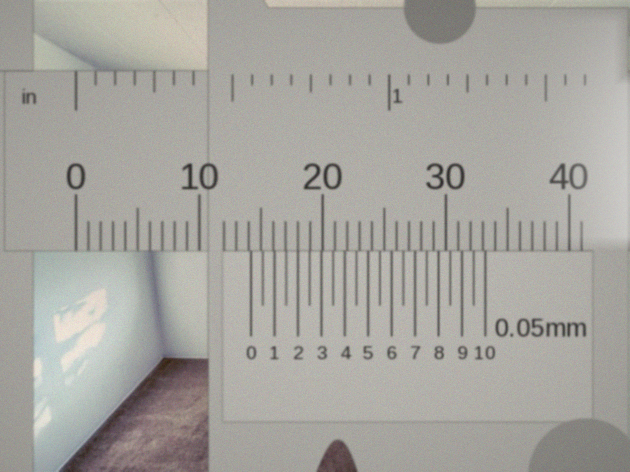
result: 14.2 mm
